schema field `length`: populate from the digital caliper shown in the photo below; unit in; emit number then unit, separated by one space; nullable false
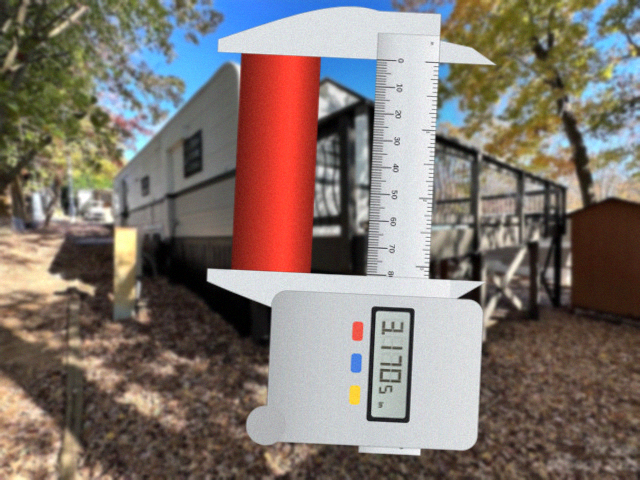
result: 3.1705 in
